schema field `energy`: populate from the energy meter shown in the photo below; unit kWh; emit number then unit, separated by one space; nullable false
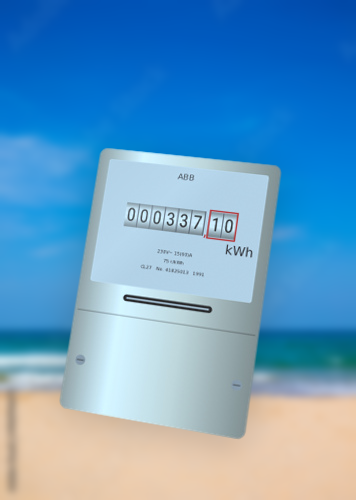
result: 337.10 kWh
